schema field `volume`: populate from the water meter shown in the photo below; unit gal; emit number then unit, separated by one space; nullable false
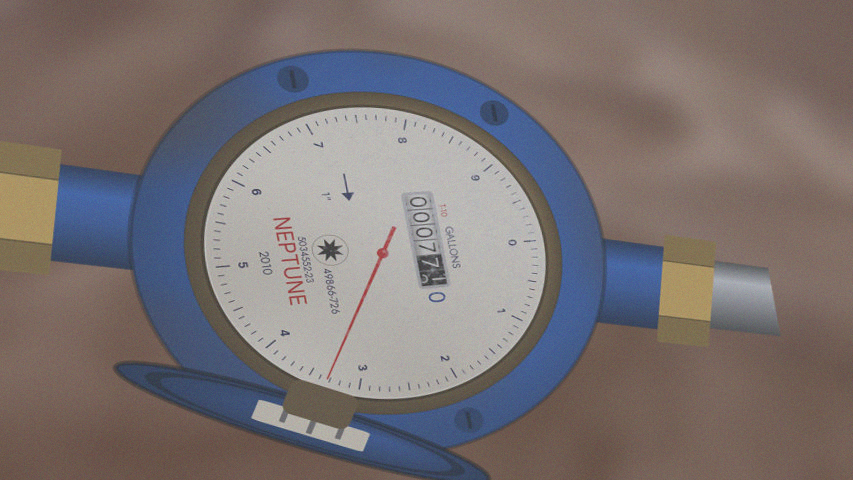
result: 7713.3 gal
